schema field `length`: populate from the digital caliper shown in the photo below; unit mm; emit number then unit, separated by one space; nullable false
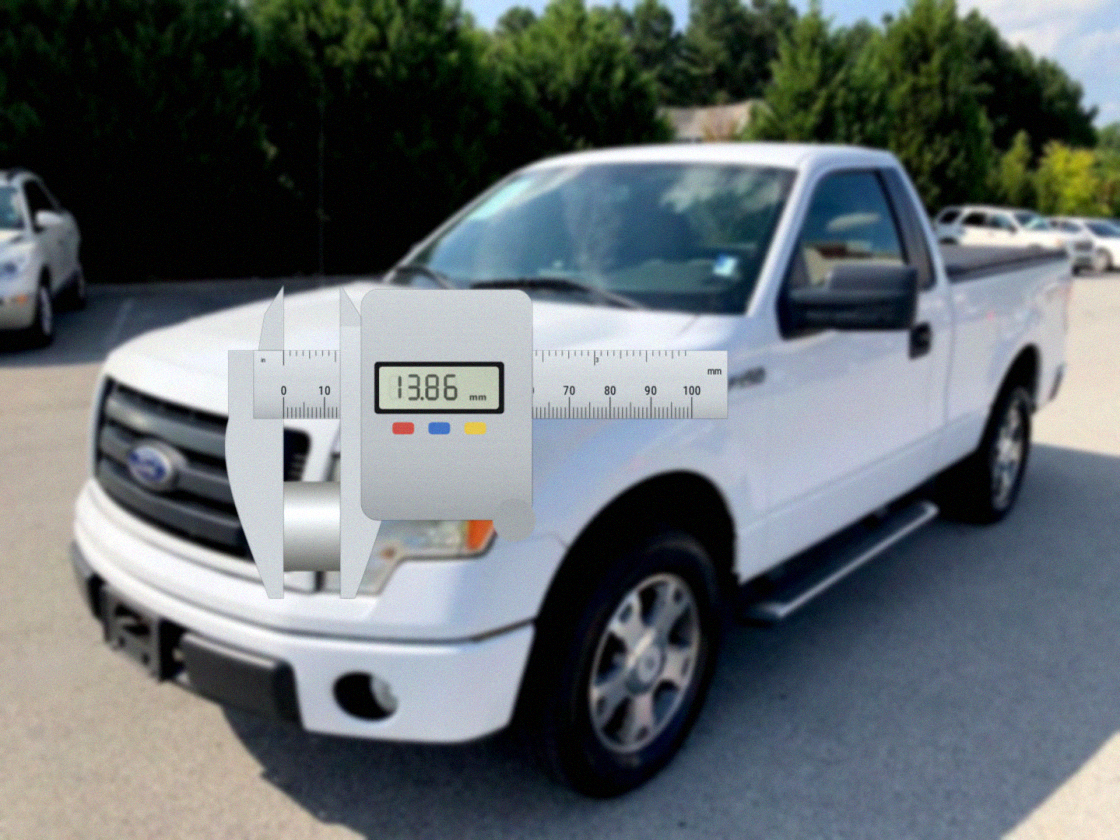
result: 13.86 mm
